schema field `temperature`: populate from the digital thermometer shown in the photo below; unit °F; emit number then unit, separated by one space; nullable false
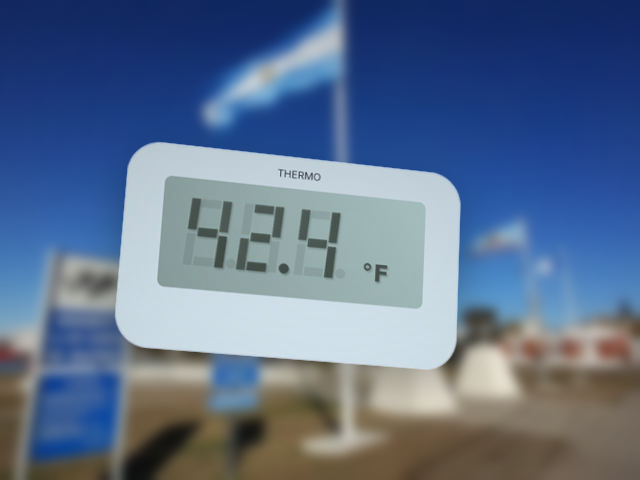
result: 42.4 °F
